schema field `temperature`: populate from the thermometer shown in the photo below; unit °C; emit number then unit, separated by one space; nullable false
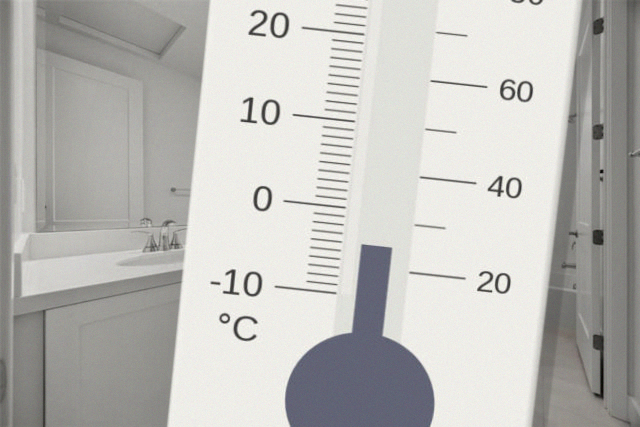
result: -4 °C
